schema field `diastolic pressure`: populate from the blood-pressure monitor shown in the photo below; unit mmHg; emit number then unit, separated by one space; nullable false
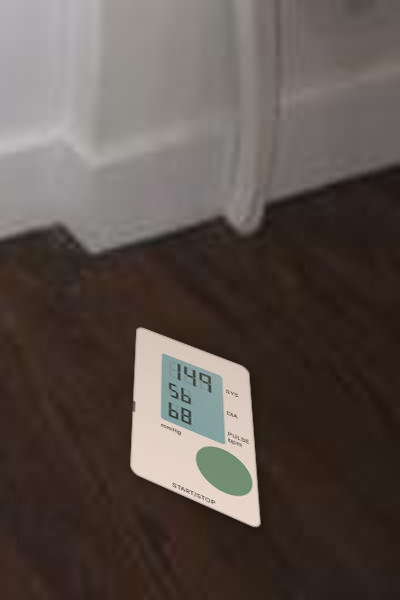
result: 56 mmHg
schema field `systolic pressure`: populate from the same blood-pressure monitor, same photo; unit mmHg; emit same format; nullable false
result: 149 mmHg
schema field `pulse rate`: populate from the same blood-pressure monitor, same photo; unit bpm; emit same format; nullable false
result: 68 bpm
